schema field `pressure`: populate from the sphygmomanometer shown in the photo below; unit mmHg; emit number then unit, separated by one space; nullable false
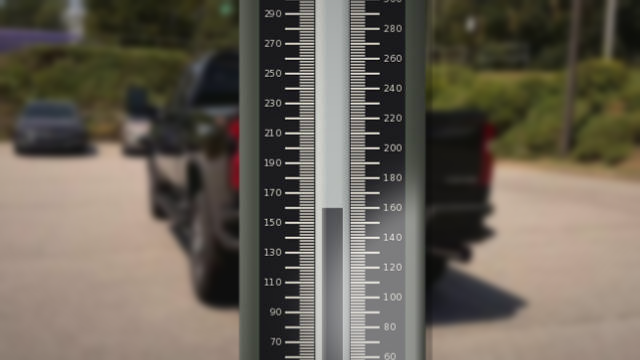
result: 160 mmHg
